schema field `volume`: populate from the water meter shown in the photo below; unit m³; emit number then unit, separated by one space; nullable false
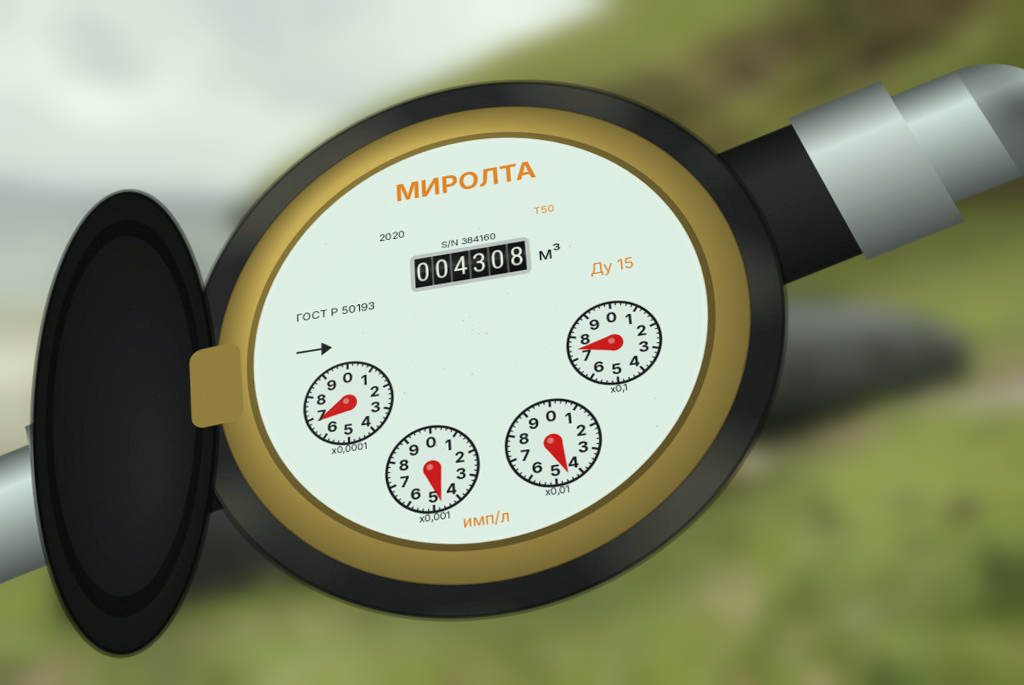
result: 4308.7446 m³
